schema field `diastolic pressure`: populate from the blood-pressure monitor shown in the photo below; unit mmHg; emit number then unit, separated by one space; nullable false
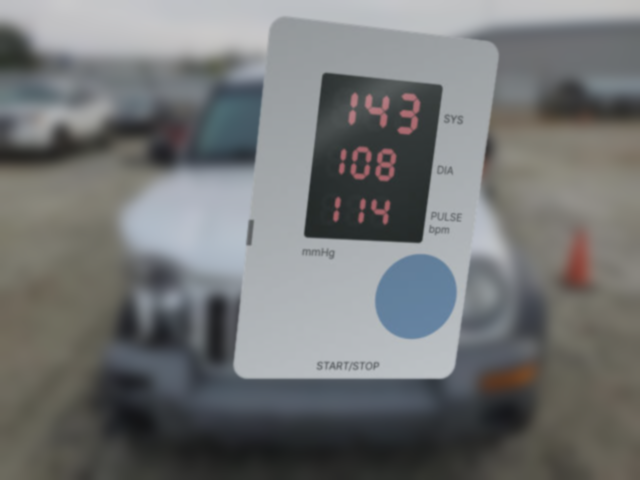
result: 108 mmHg
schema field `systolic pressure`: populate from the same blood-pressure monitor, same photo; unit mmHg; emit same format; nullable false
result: 143 mmHg
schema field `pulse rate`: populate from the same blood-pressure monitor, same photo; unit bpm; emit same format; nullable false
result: 114 bpm
